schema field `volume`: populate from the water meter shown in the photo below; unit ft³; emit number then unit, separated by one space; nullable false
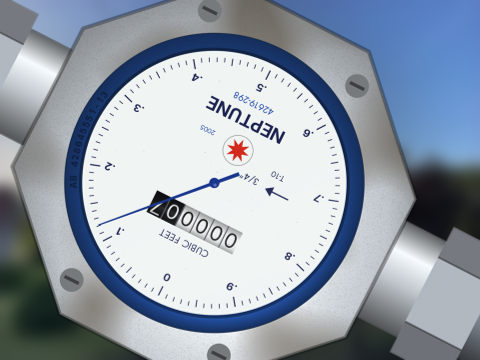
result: 7.12 ft³
